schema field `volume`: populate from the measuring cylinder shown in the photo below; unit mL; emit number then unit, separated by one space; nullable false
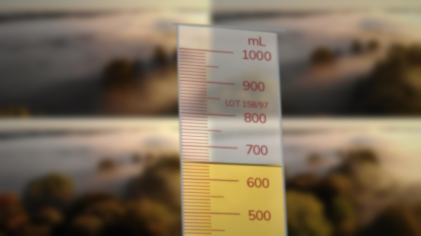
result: 650 mL
